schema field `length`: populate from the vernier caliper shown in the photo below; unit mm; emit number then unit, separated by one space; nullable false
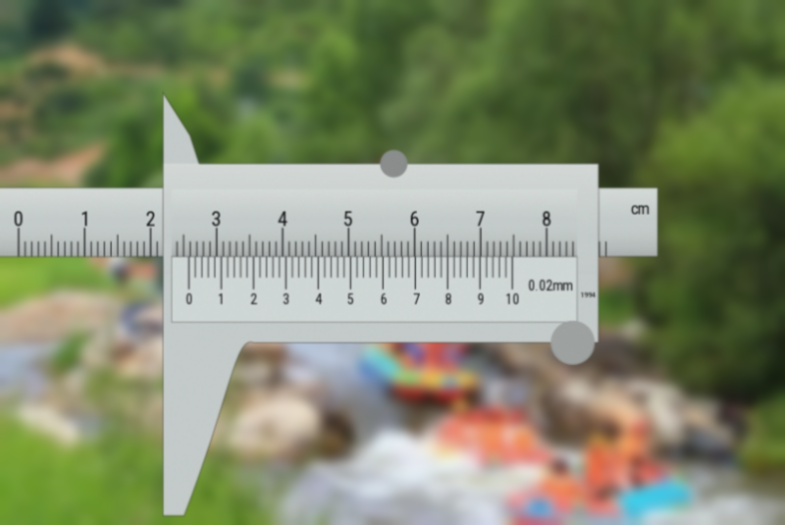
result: 25.8 mm
